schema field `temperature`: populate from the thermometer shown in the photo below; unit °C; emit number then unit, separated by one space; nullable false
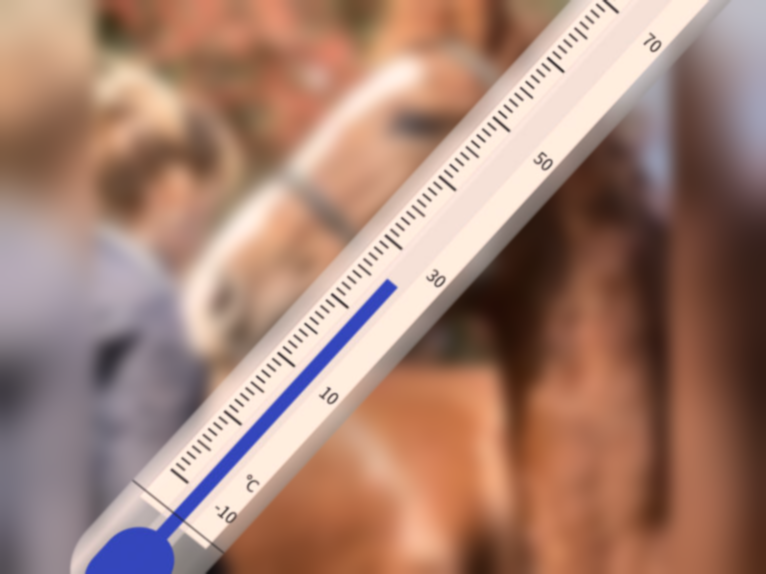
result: 26 °C
